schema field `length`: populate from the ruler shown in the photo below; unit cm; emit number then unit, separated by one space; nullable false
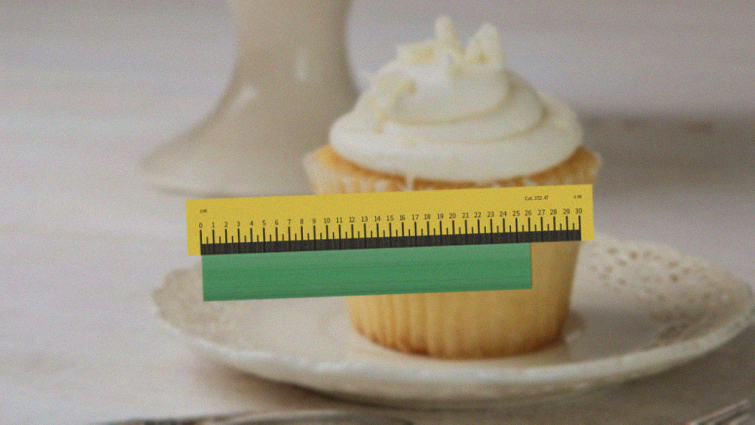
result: 26 cm
